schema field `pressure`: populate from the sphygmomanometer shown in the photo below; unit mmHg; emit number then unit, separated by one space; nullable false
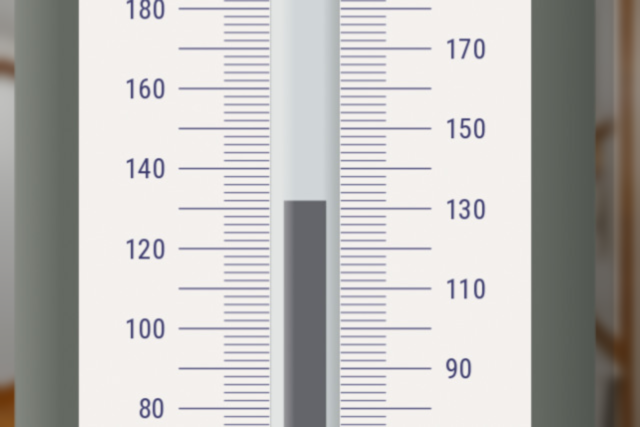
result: 132 mmHg
